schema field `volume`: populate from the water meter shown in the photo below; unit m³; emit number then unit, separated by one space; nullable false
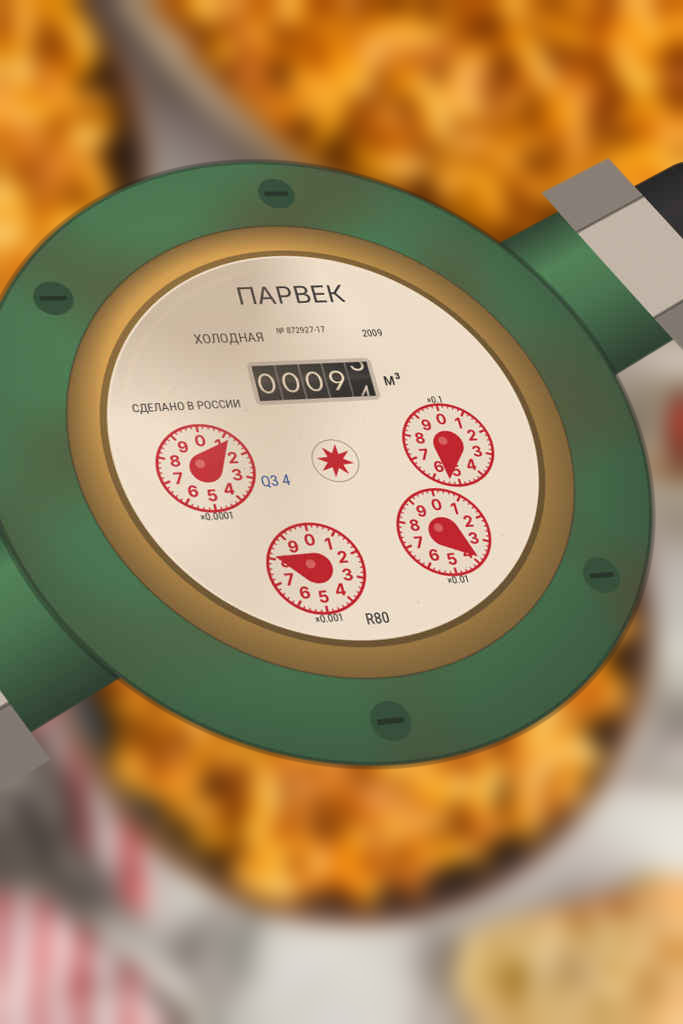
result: 93.5381 m³
